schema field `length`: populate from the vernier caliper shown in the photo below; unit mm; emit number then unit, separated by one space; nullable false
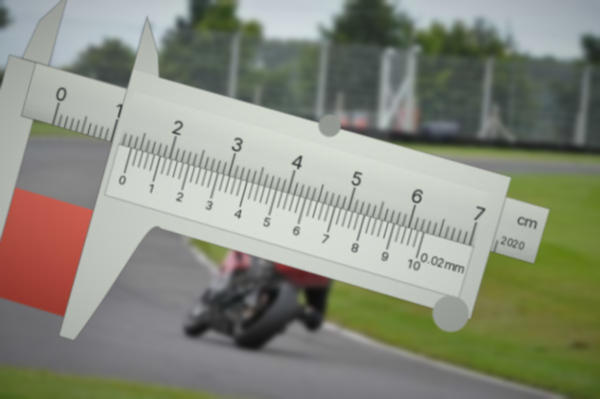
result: 13.5 mm
